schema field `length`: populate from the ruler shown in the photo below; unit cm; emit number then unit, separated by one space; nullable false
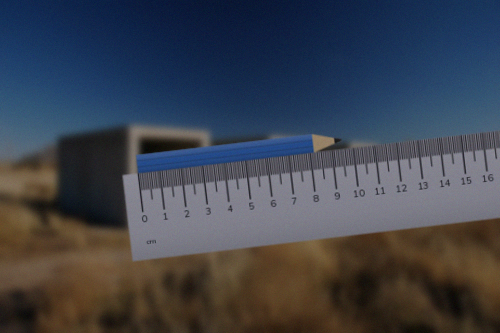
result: 9.5 cm
